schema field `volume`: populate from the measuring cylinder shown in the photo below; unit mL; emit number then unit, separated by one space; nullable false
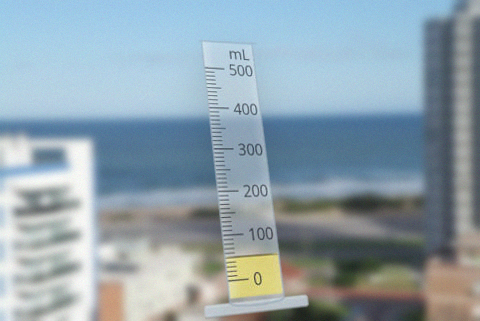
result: 50 mL
